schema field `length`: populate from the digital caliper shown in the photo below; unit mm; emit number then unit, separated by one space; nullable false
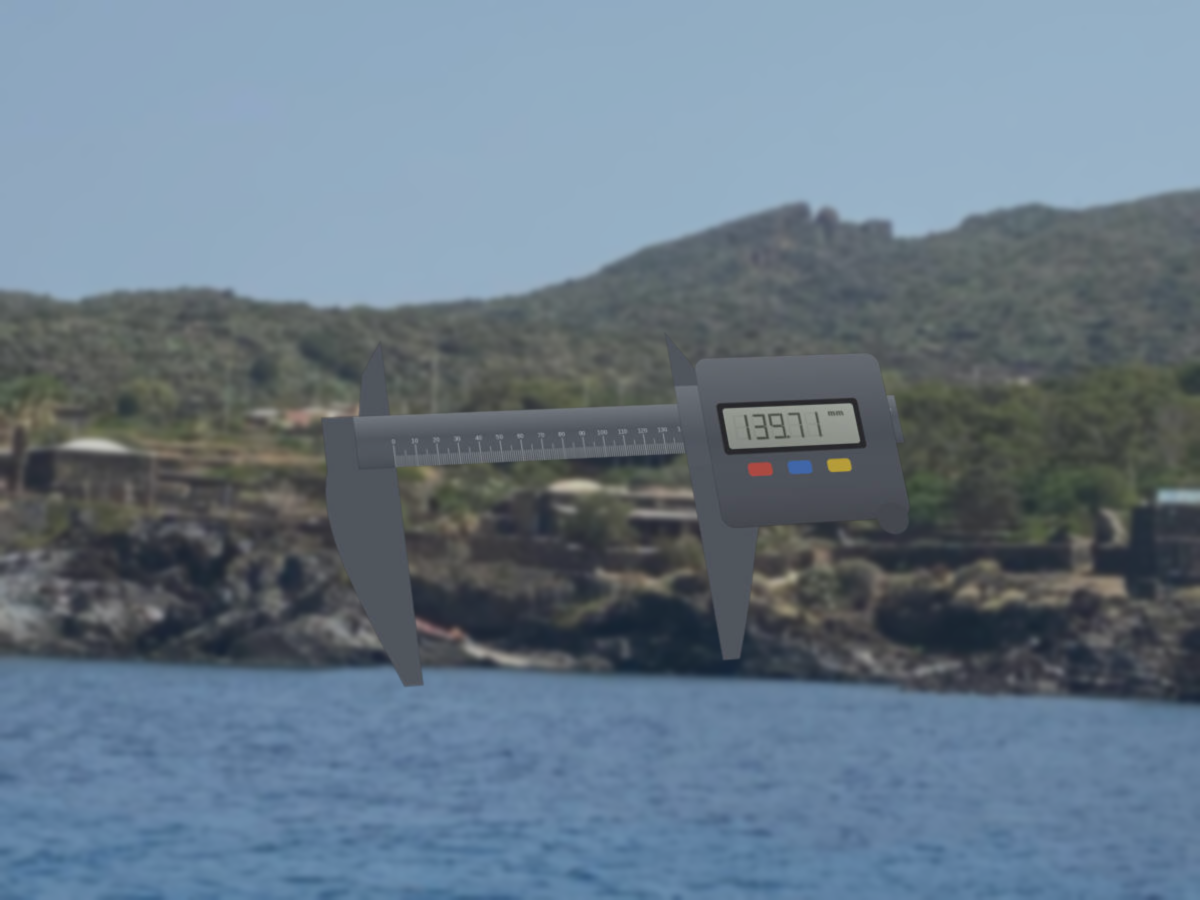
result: 139.71 mm
